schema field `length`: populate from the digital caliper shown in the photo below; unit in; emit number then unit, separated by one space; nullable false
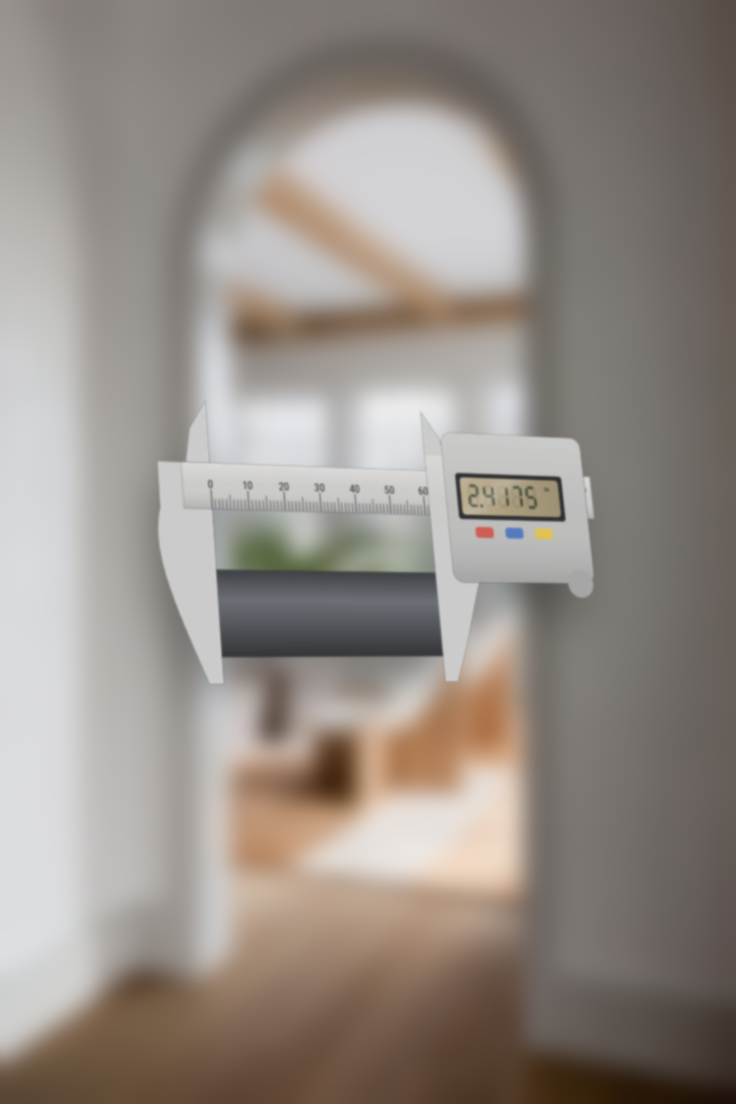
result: 2.4175 in
